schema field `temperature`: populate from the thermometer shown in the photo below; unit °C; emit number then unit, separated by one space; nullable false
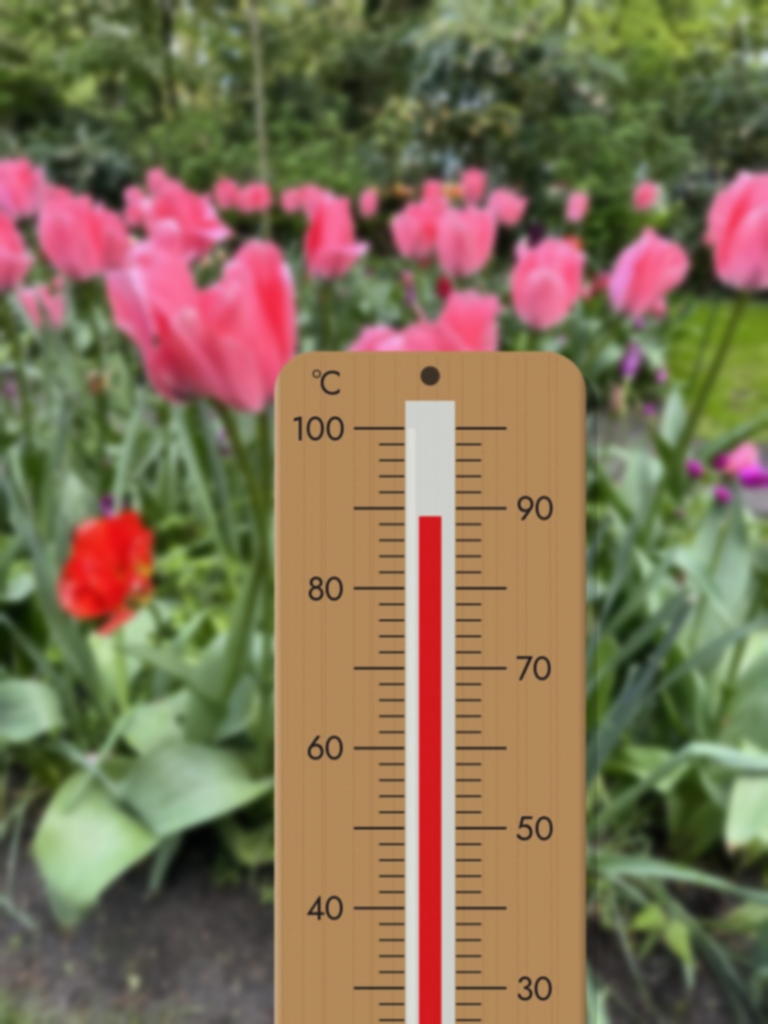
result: 89 °C
